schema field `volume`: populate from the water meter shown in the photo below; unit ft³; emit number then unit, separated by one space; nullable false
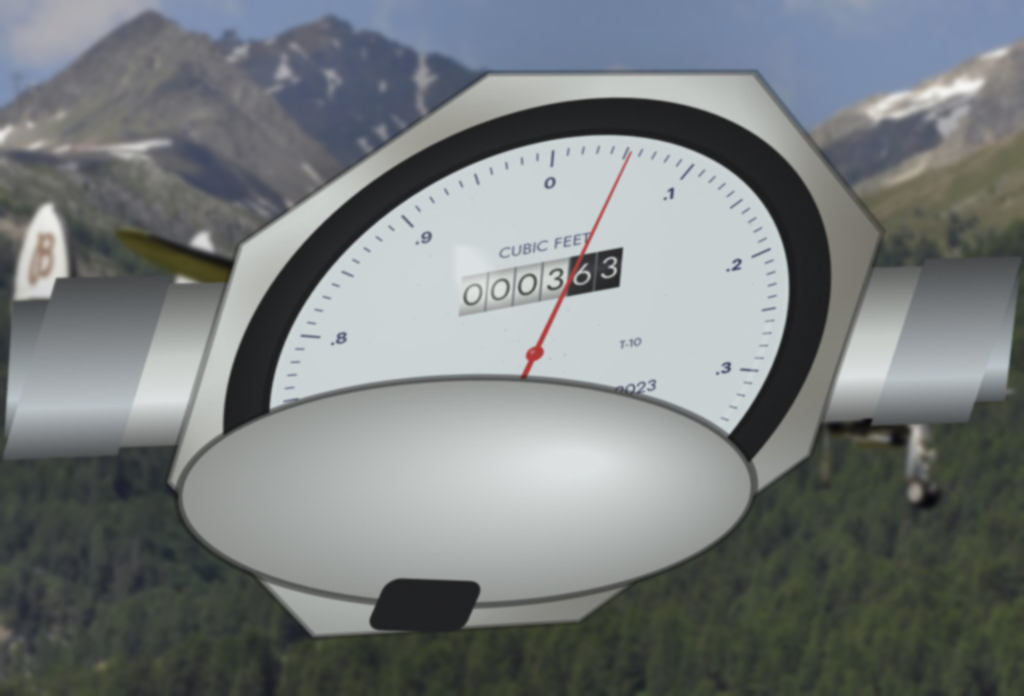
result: 363.05 ft³
